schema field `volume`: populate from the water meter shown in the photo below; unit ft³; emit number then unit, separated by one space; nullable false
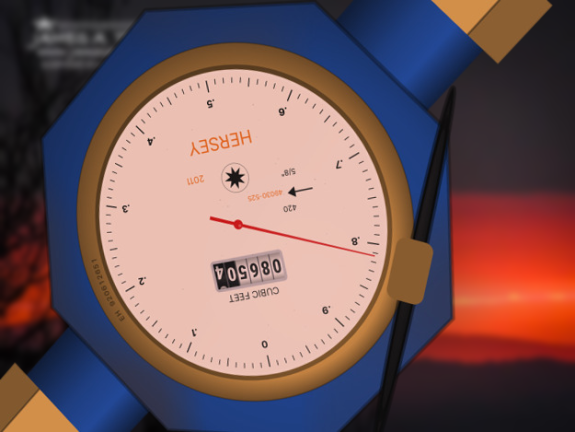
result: 86503.81 ft³
